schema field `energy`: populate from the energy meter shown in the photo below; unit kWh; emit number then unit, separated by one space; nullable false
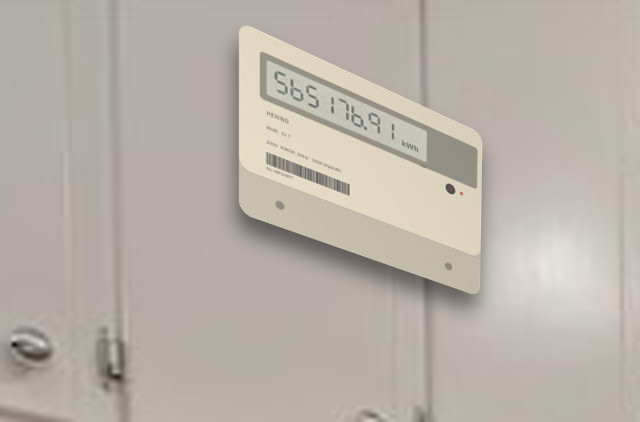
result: 565176.91 kWh
